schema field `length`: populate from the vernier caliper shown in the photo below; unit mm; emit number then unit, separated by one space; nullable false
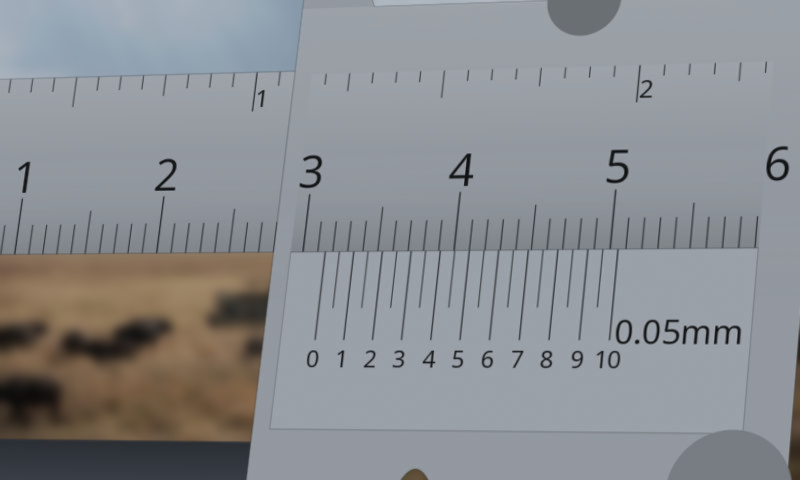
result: 31.5 mm
